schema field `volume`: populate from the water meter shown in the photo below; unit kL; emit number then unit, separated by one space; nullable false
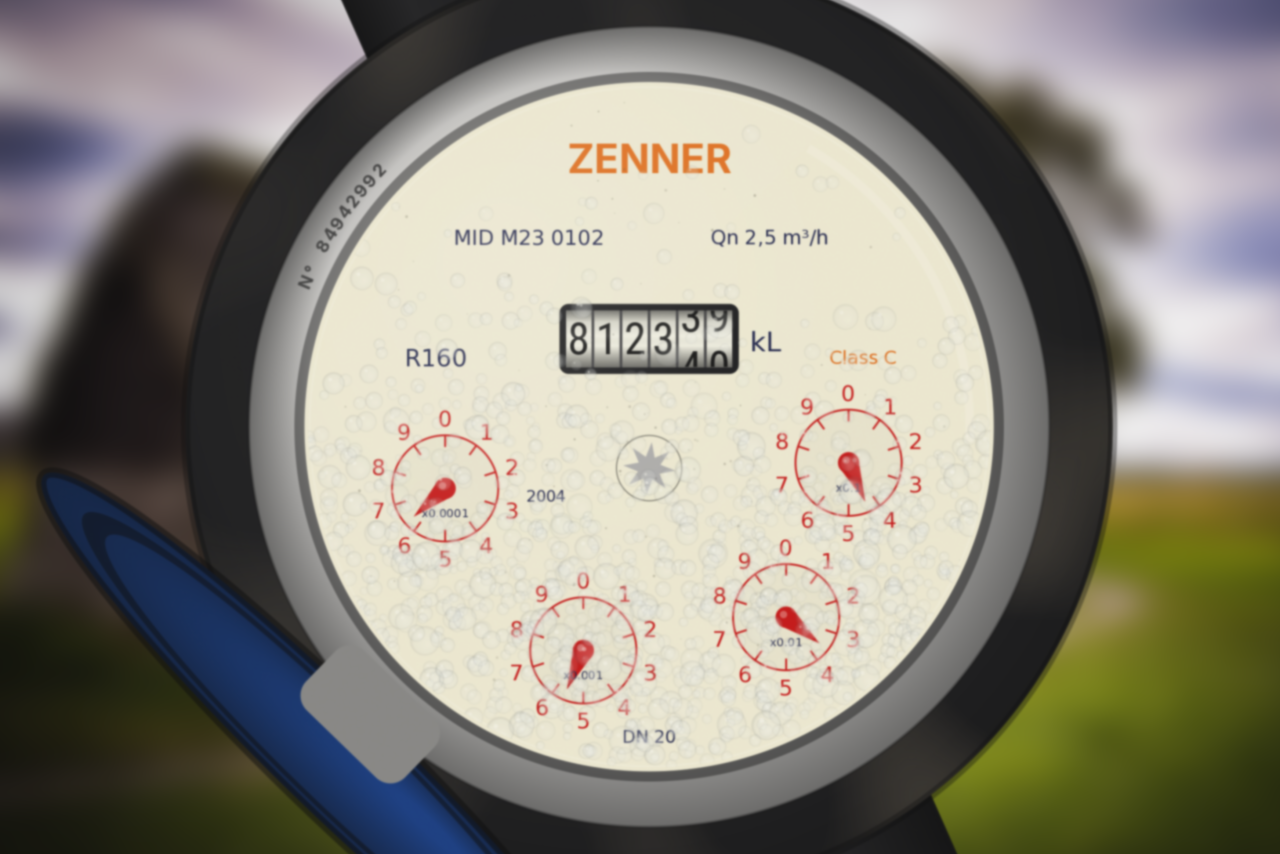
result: 812339.4356 kL
